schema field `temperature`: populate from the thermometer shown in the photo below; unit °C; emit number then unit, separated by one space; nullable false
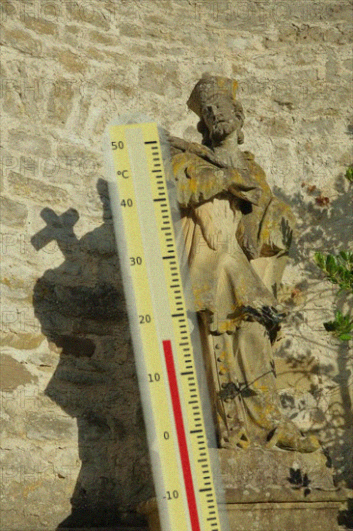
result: 16 °C
